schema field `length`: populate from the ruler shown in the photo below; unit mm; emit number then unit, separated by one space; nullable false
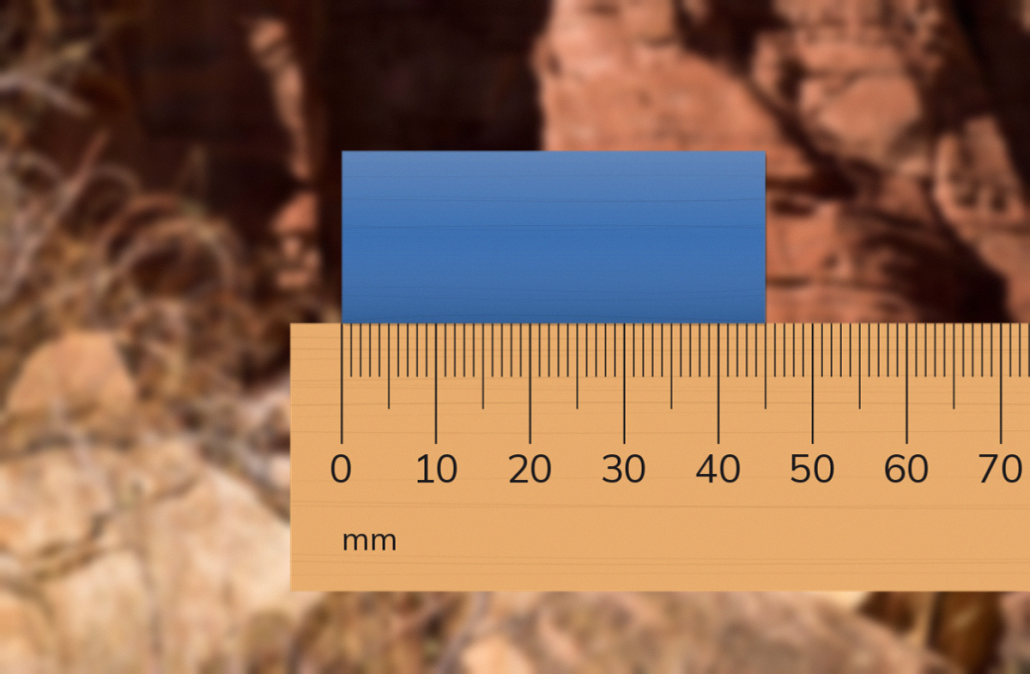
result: 45 mm
